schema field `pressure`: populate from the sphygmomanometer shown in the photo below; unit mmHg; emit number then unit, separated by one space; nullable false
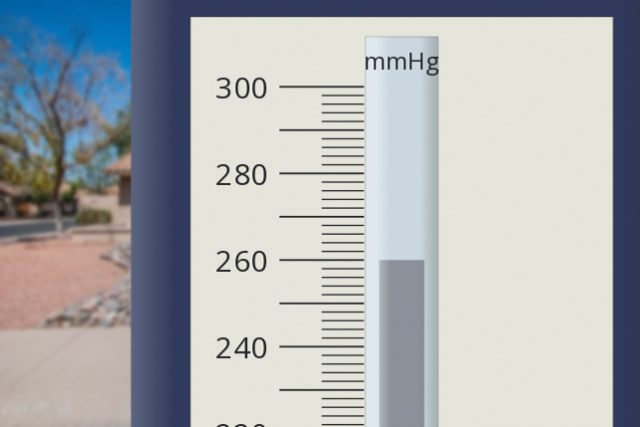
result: 260 mmHg
